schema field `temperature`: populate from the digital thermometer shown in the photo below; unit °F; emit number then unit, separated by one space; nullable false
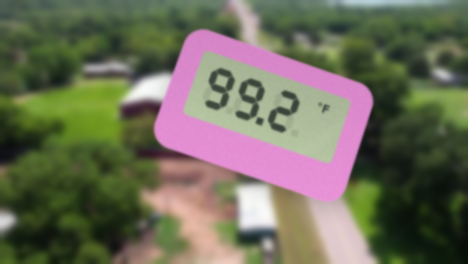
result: 99.2 °F
